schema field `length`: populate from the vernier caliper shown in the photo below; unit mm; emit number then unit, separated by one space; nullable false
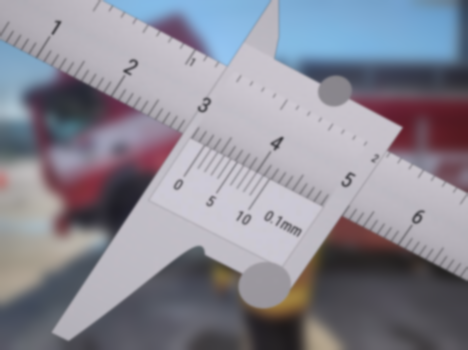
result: 32.8 mm
